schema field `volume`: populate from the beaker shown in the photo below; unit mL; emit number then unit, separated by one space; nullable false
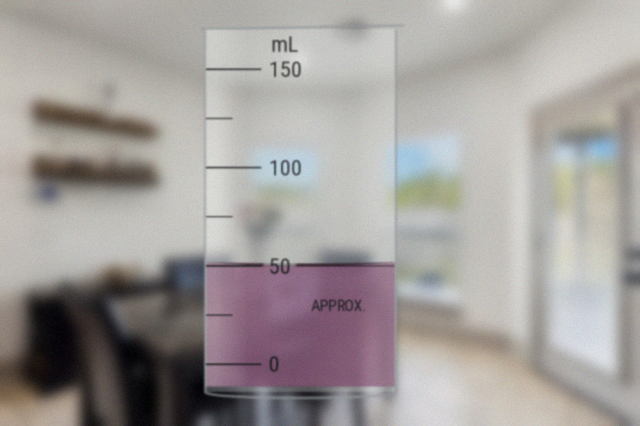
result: 50 mL
